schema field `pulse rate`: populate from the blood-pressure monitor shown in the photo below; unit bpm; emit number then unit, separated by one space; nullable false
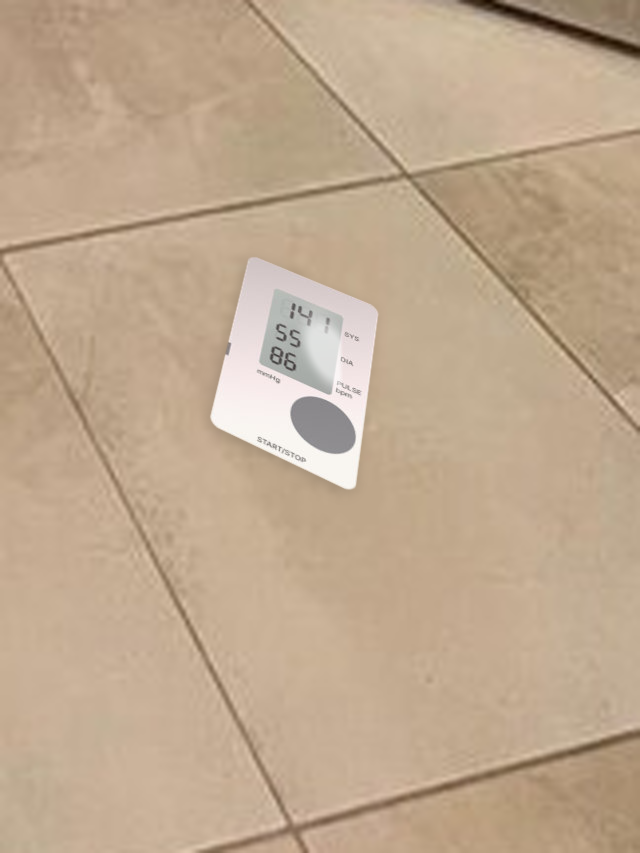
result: 86 bpm
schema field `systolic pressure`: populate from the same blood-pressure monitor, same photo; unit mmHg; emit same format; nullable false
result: 141 mmHg
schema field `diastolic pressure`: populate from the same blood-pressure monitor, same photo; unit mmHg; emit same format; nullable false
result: 55 mmHg
